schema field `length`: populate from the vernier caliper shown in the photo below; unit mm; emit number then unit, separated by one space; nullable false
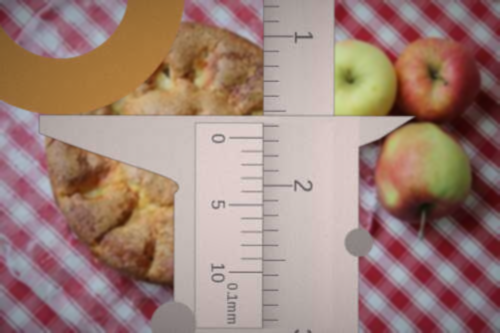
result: 16.8 mm
